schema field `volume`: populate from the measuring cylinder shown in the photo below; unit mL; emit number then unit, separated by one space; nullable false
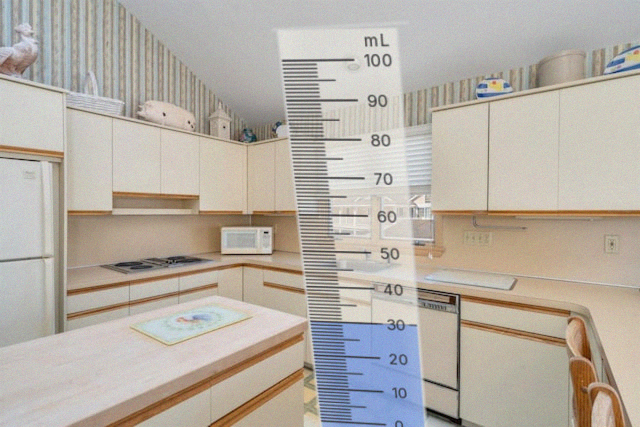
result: 30 mL
